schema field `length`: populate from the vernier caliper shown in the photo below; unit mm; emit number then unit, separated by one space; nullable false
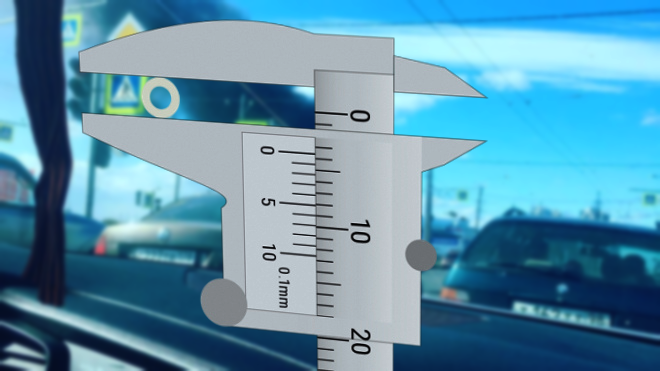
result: 3.6 mm
